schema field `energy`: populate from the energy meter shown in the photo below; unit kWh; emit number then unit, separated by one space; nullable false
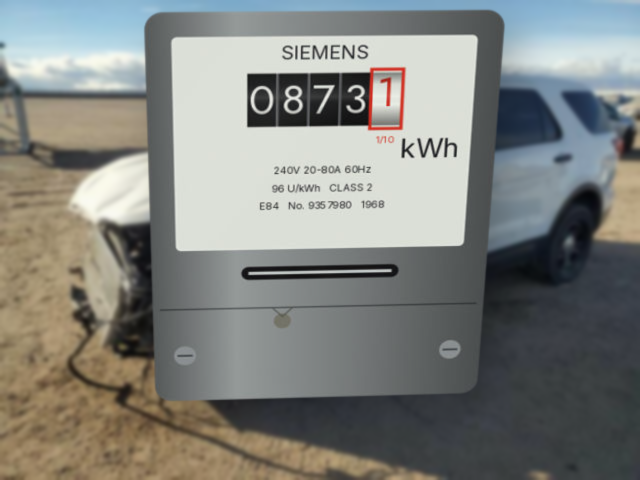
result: 873.1 kWh
